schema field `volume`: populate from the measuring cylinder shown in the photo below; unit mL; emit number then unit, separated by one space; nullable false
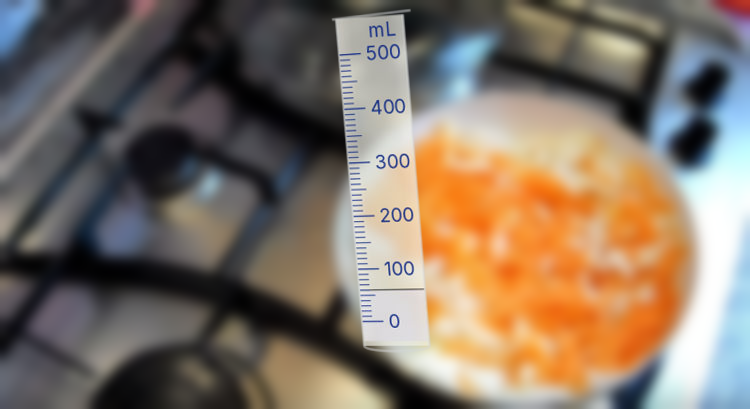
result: 60 mL
